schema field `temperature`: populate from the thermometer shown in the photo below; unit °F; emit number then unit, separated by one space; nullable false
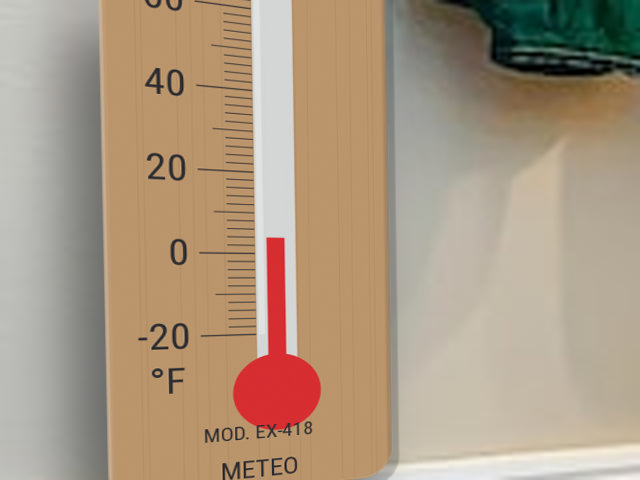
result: 4 °F
